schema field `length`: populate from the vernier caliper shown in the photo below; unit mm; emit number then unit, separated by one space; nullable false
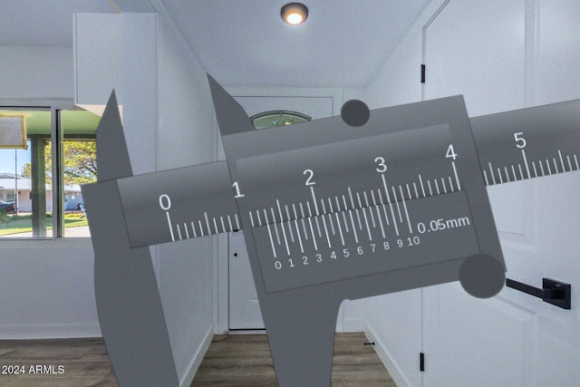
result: 13.0 mm
